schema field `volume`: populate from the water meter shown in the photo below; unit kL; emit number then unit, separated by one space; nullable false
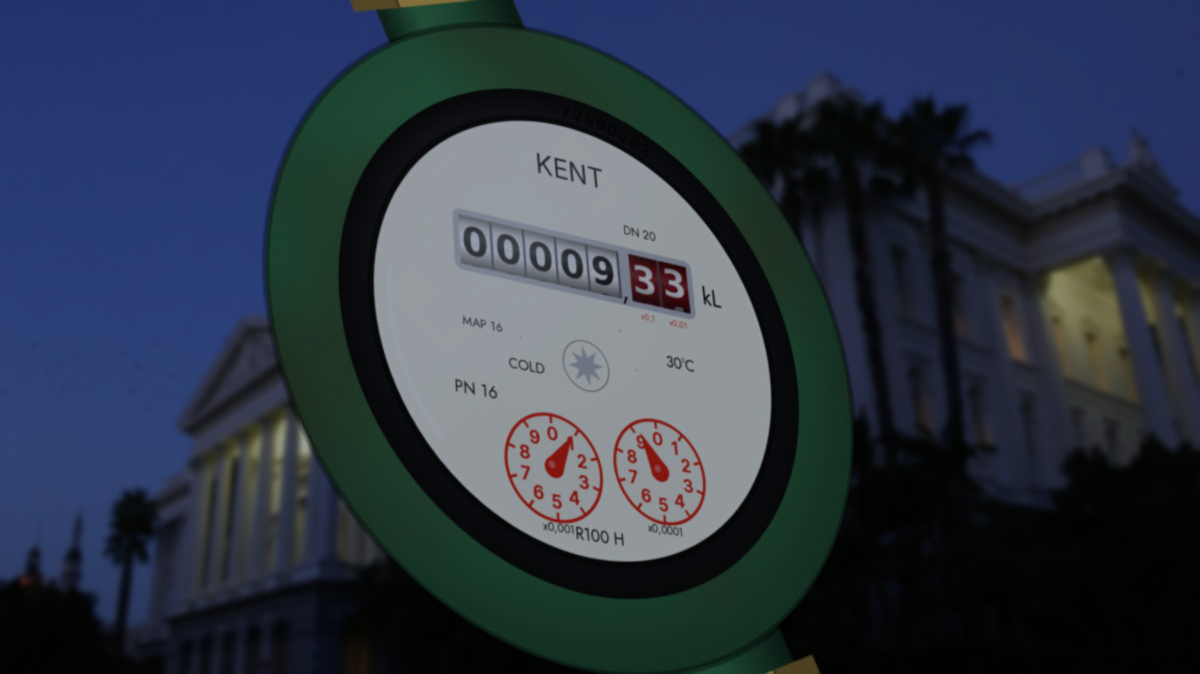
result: 9.3309 kL
